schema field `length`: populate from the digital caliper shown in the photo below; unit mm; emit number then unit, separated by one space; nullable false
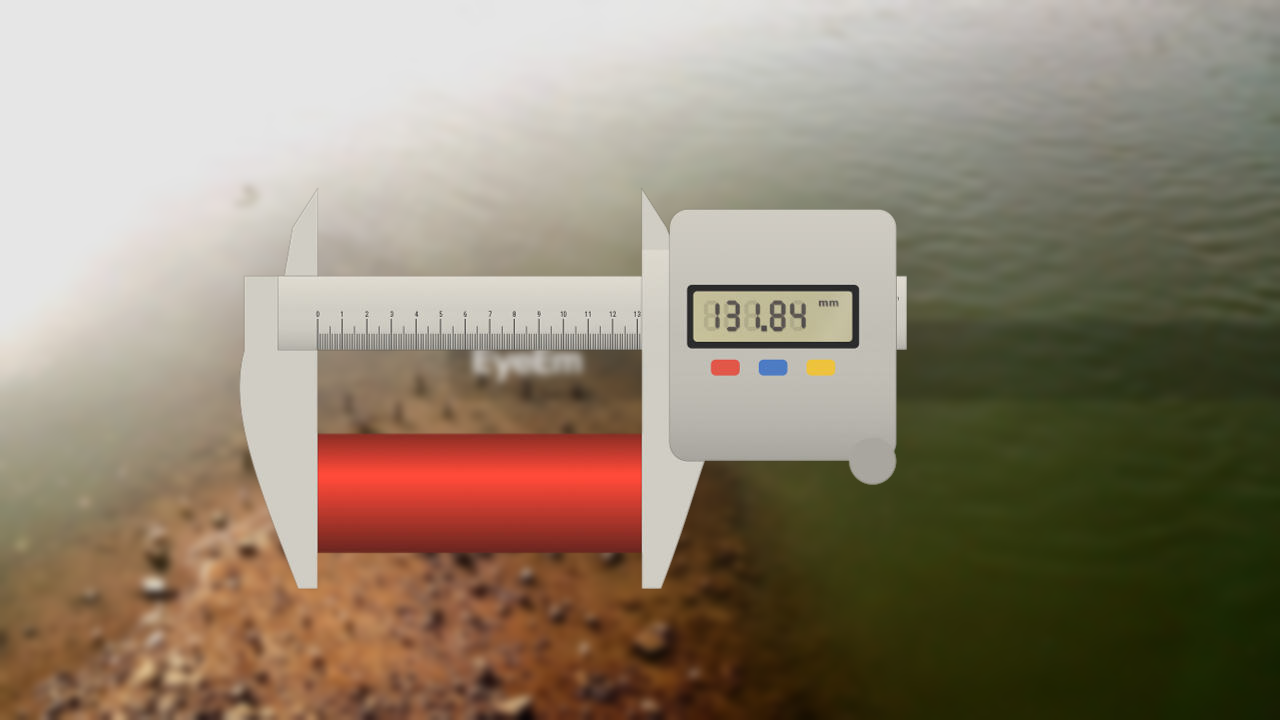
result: 131.84 mm
